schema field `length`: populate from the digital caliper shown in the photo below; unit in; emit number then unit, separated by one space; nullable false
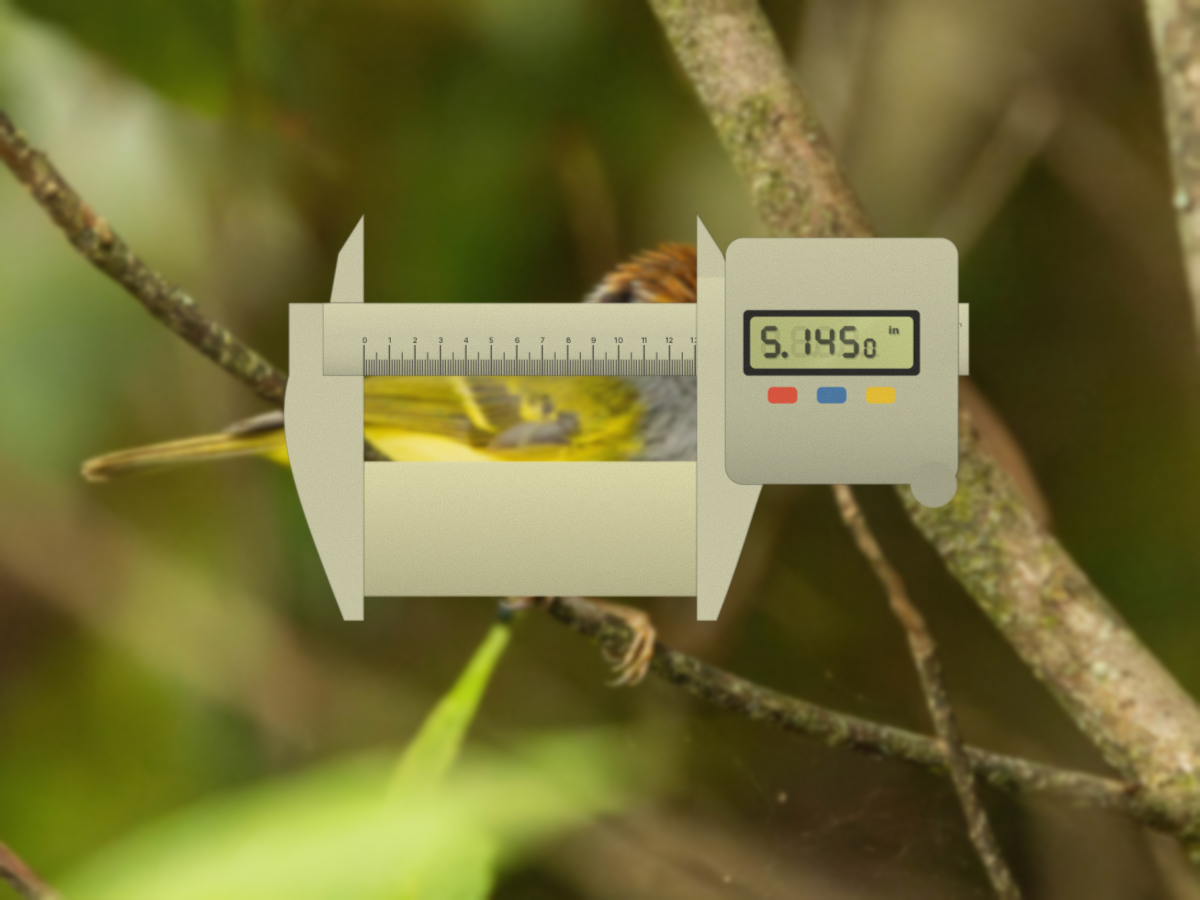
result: 5.1450 in
